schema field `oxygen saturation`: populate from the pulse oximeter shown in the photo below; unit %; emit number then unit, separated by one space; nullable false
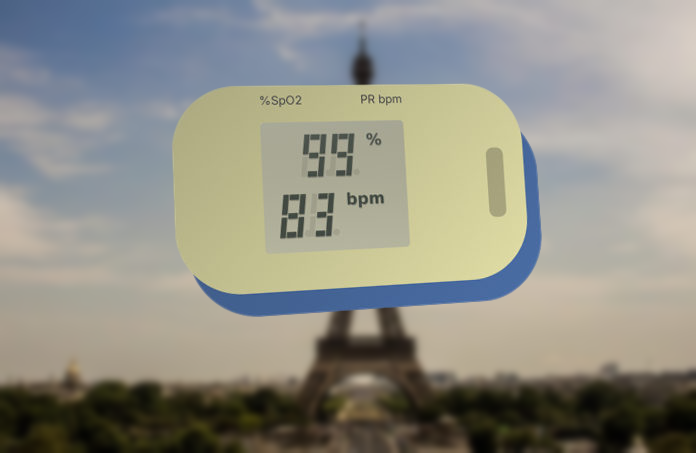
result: 99 %
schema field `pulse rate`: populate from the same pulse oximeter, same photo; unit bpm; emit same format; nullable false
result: 83 bpm
